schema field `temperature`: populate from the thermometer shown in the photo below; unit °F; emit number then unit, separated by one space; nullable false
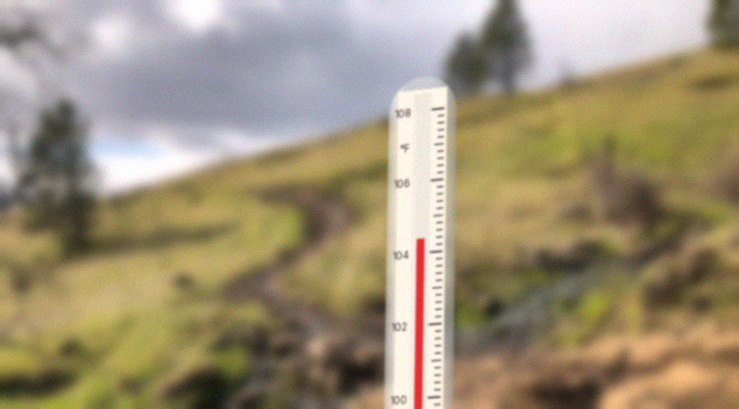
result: 104.4 °F
